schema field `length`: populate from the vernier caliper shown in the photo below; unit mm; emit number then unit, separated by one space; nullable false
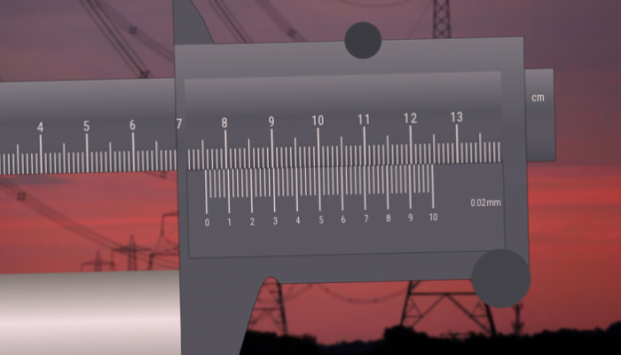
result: 75.5 mm
